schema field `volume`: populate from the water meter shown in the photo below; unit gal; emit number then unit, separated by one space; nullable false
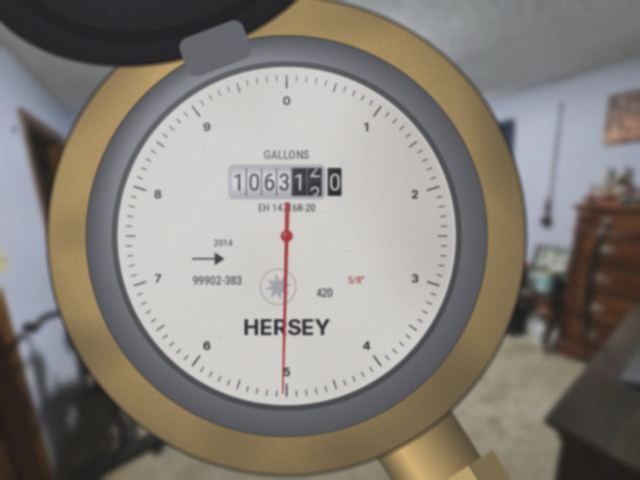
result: 1063125.0 gal
